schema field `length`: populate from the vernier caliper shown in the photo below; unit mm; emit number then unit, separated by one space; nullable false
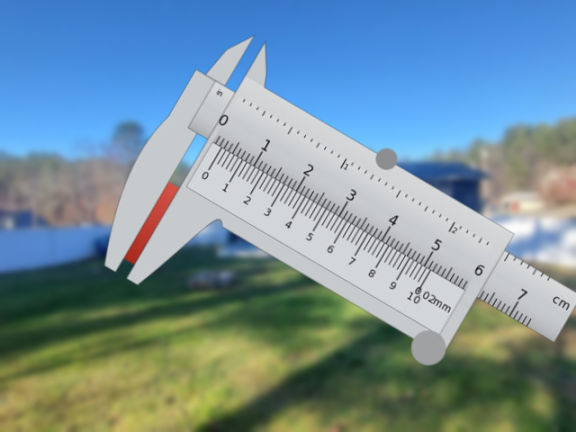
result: 2.5 mm
